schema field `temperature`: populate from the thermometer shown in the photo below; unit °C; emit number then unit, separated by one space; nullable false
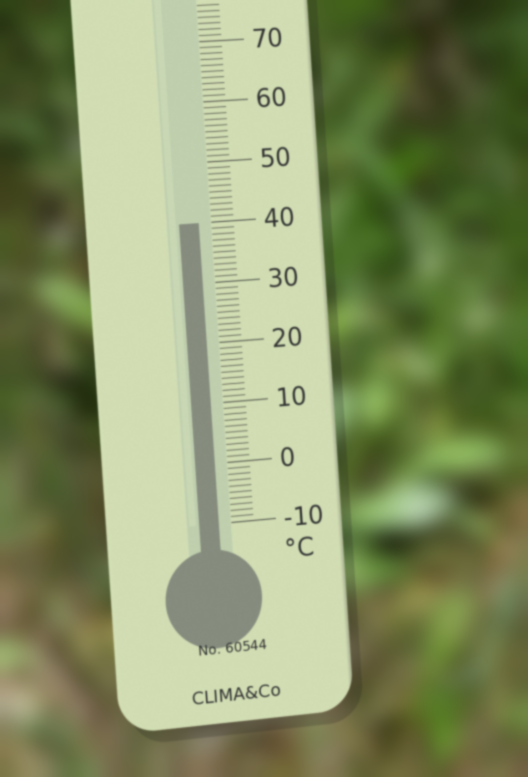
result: 40 °C
